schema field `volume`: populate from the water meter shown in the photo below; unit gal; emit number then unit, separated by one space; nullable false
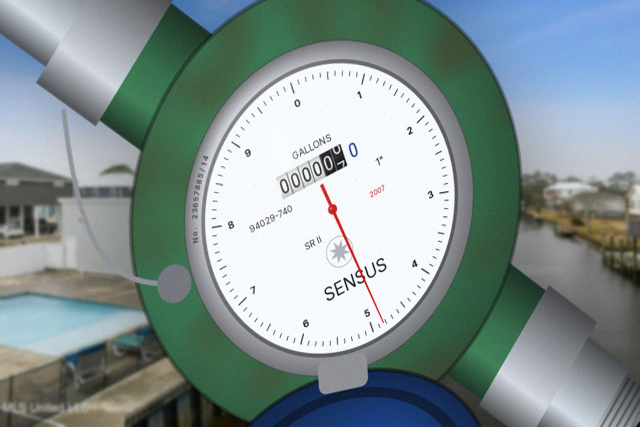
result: 64.8 gal
